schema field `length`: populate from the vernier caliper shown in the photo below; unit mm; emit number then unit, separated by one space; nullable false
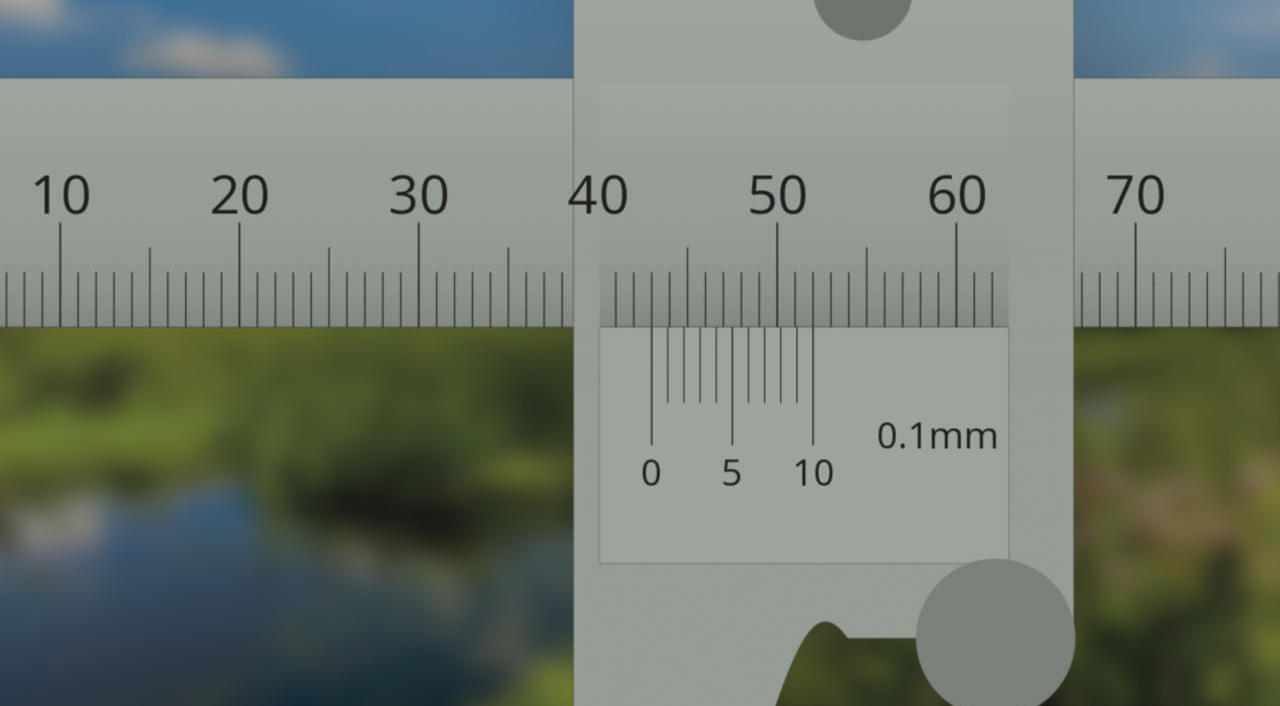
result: 43.0 mm
